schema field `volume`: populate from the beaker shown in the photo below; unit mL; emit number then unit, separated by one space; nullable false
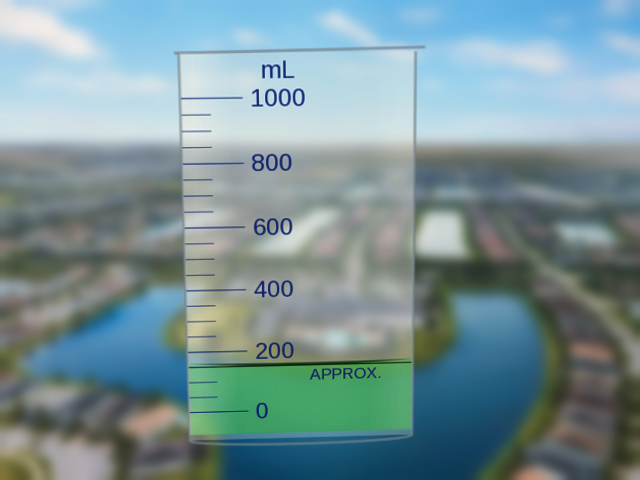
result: 150 mL
